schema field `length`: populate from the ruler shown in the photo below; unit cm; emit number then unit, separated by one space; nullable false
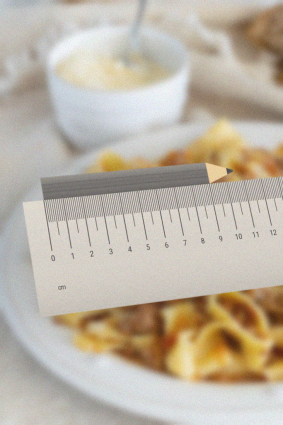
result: 10.5 cm
